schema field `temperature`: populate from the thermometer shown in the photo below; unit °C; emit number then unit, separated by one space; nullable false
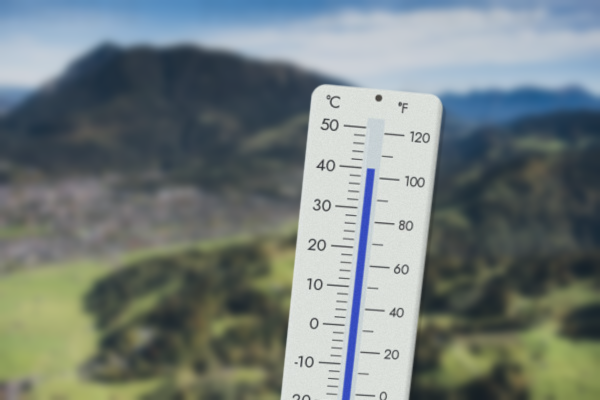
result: 40 °C
